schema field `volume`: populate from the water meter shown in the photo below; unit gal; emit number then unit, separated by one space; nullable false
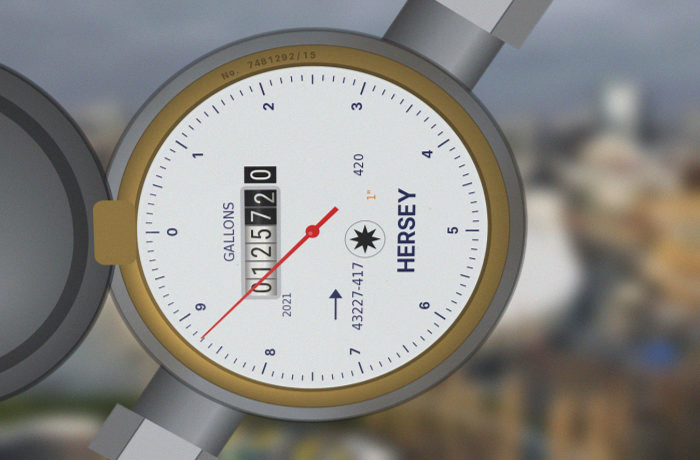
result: 125718.7 gal
